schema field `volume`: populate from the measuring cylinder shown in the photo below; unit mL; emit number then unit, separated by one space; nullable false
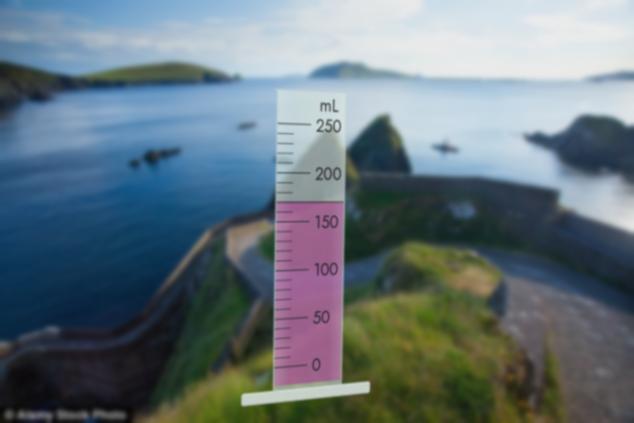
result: 170 mL
